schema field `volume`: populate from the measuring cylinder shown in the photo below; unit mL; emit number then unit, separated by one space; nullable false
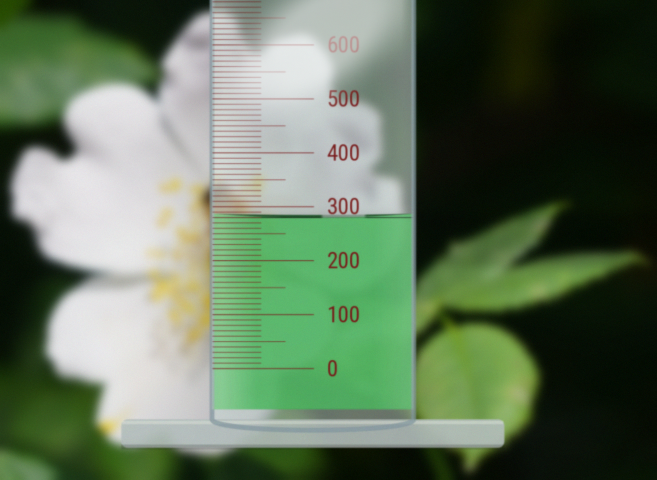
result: 280 mL
